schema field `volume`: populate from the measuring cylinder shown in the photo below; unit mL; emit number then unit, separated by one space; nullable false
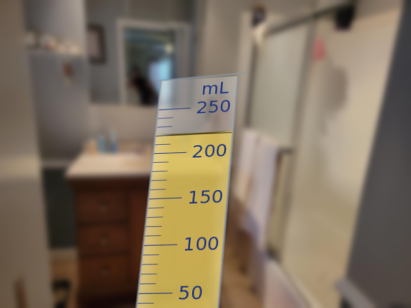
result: 220 mL
